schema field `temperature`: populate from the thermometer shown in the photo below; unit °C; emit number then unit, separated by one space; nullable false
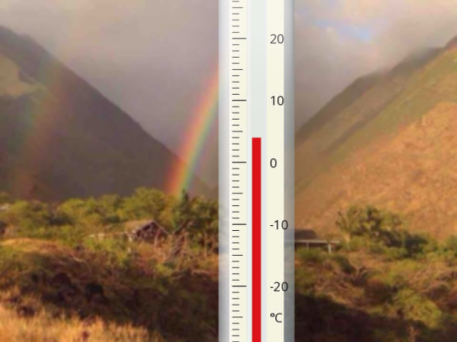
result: 4 °C
